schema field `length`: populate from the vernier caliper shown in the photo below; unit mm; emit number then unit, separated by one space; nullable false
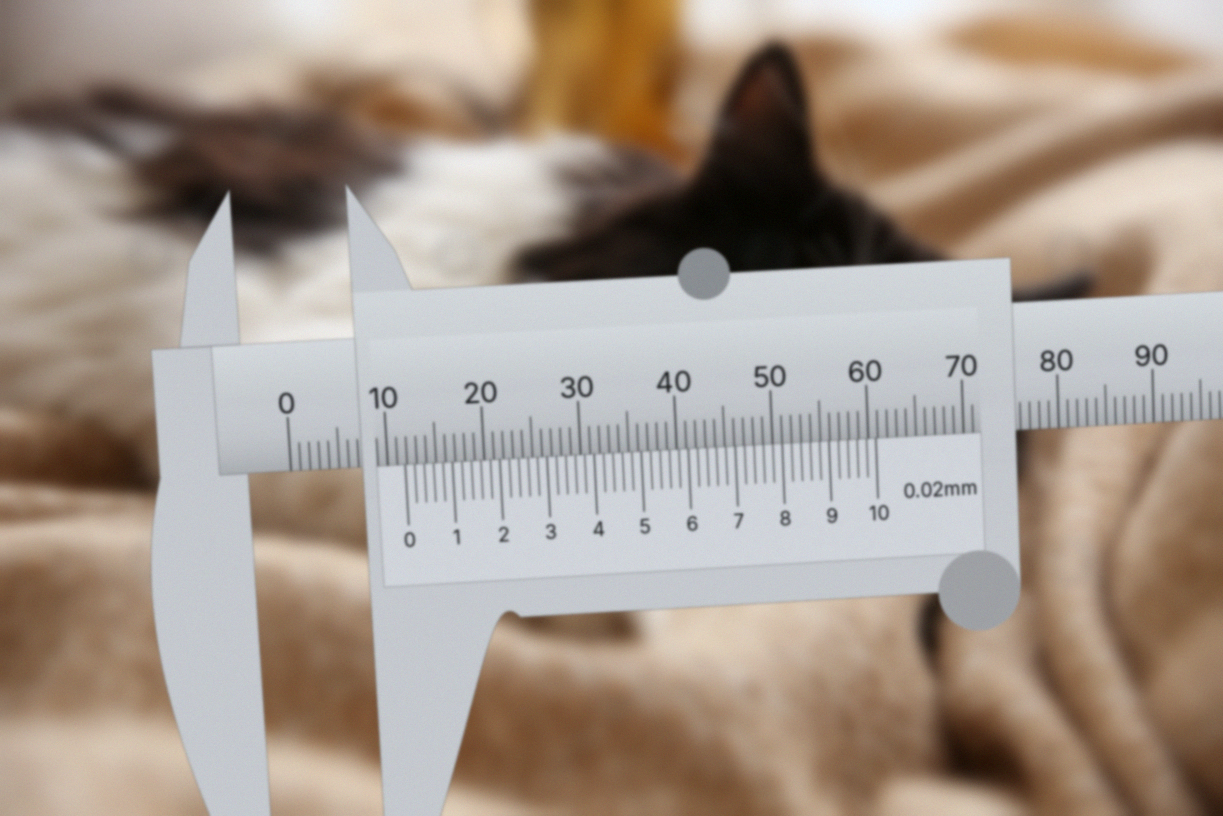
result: 11.8 mm
